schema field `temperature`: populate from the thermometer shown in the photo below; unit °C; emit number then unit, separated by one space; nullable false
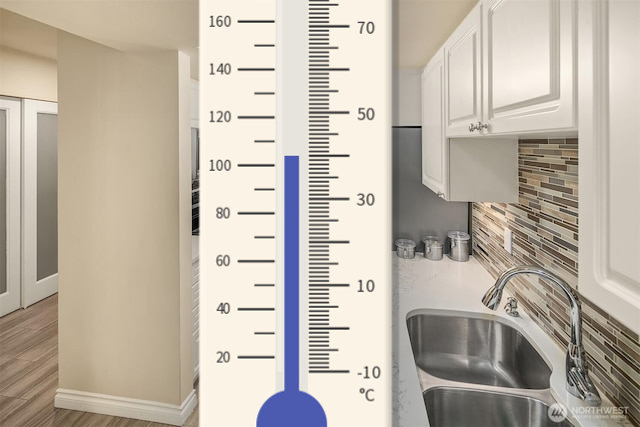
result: 40 °C
